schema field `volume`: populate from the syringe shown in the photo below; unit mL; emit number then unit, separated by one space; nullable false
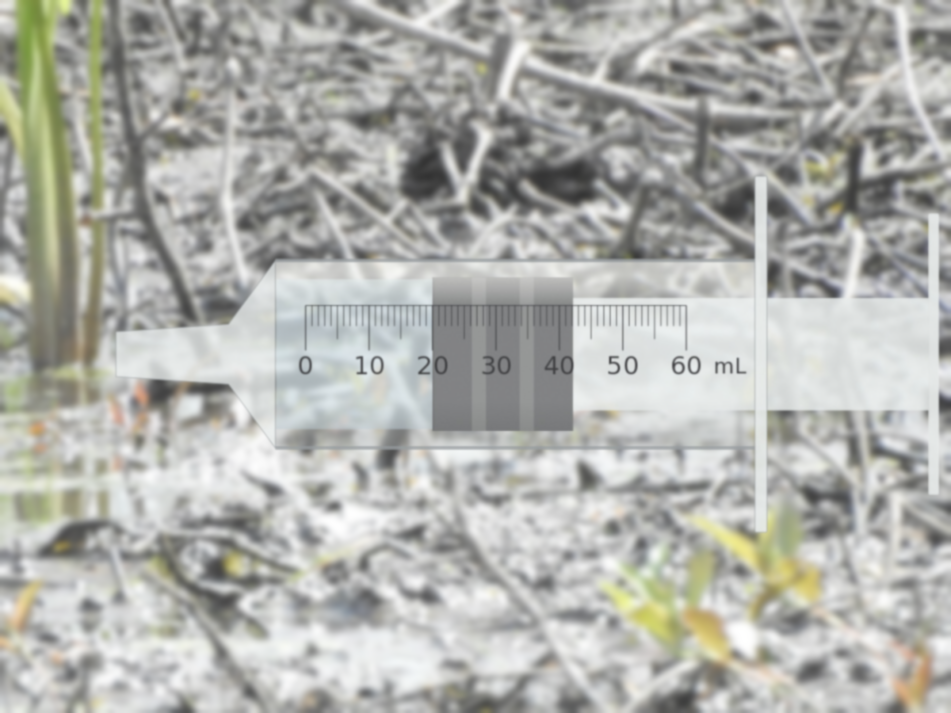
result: 20 mL
